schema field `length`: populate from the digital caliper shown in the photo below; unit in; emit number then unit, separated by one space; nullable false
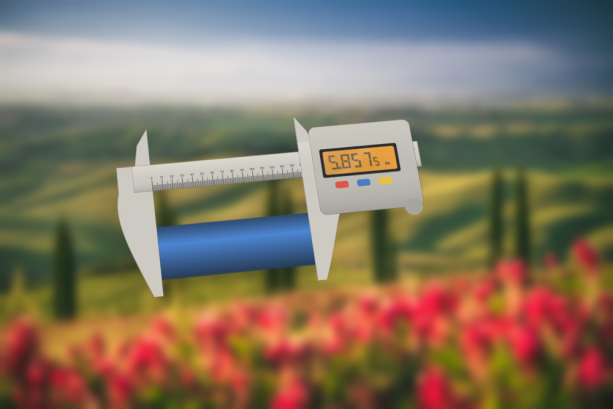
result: 5.8575 in
